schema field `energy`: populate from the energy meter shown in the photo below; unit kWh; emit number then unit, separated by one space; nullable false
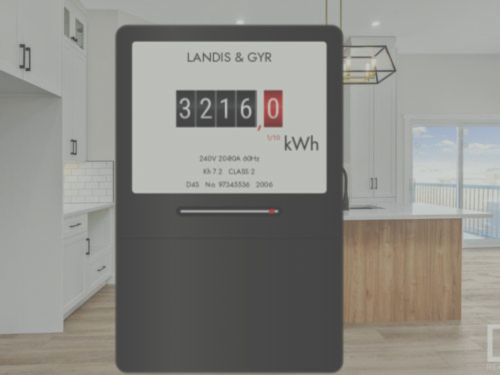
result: 3216.0 kWh
